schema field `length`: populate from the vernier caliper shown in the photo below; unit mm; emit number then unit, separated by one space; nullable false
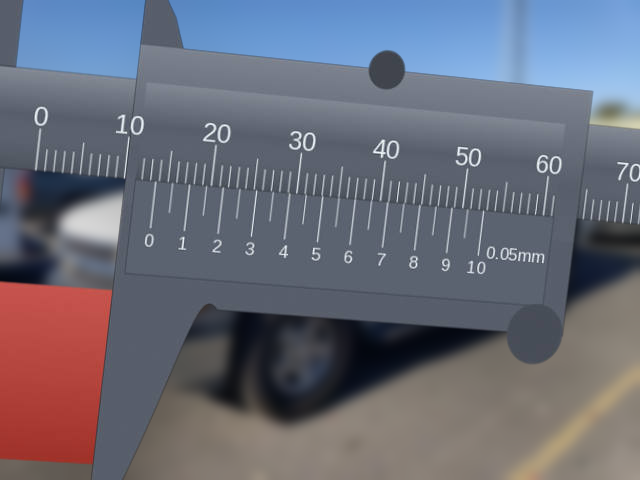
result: 13.6 mm
